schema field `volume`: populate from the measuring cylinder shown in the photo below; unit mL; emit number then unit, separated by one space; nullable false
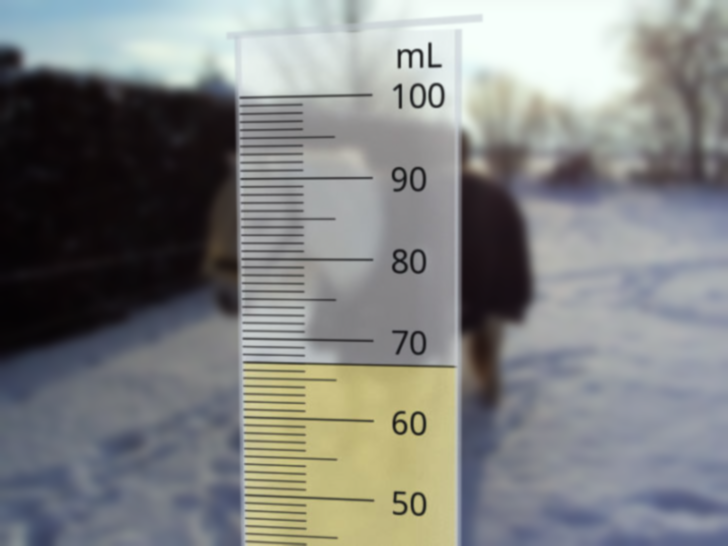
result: 67 mL
